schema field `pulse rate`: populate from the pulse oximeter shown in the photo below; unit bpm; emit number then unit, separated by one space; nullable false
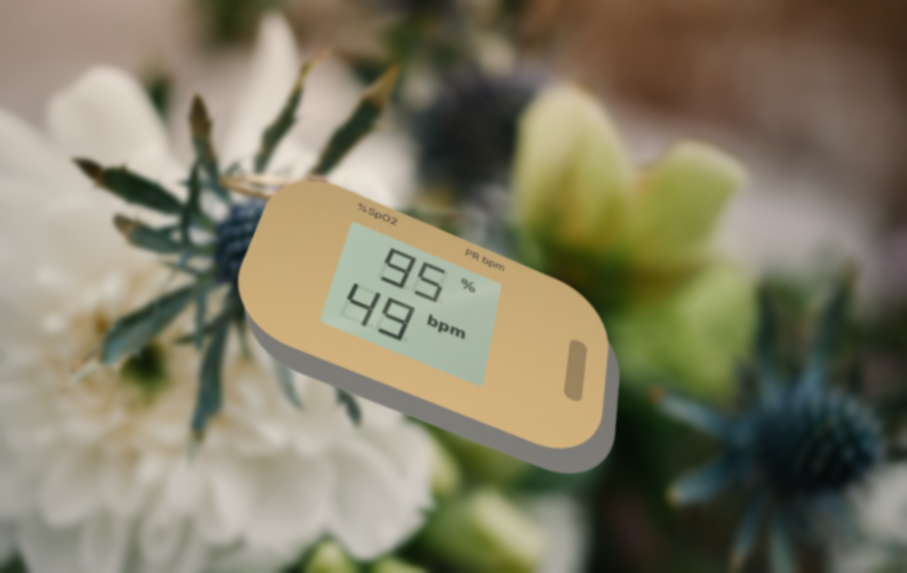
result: 49 bpm
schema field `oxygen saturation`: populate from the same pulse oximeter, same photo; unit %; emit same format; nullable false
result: 95 %
